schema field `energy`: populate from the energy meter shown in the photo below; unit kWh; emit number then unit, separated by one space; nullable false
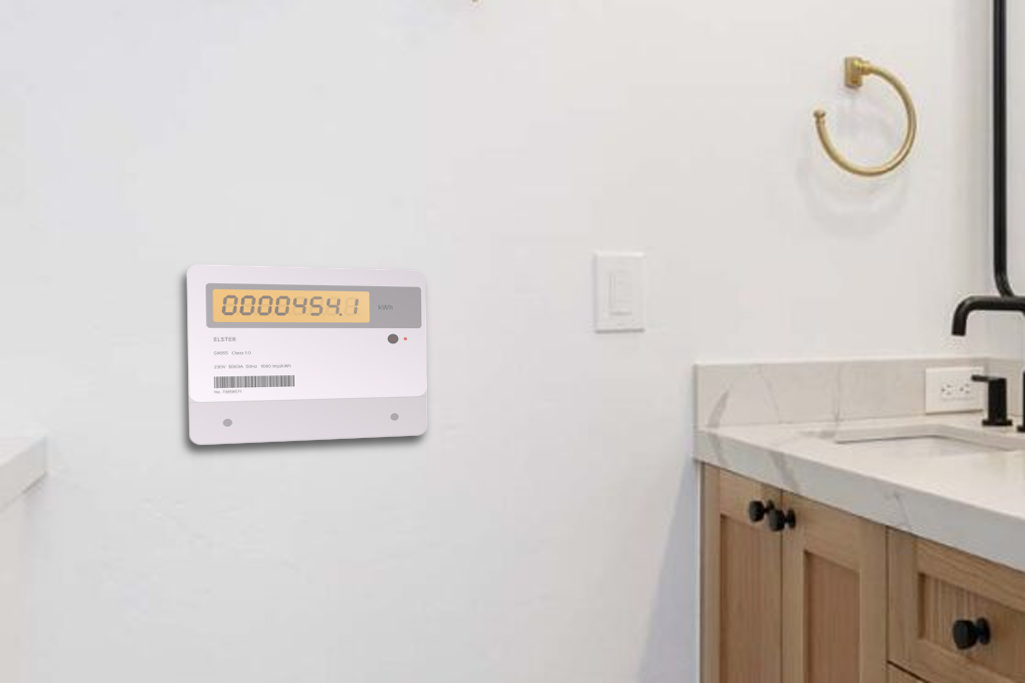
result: 454.1 kWh
